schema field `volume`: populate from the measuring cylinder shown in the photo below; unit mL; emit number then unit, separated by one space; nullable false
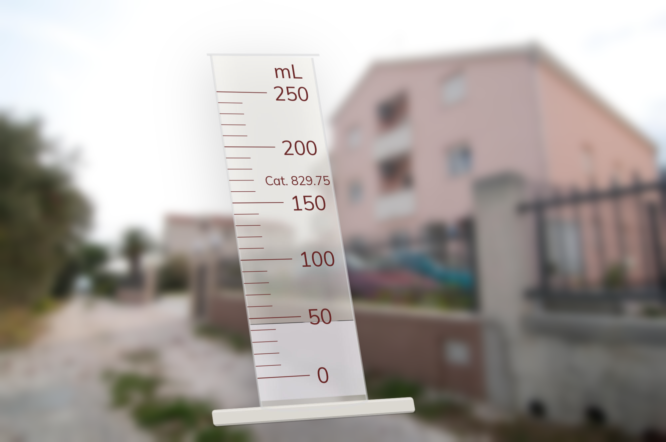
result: 45 mL
